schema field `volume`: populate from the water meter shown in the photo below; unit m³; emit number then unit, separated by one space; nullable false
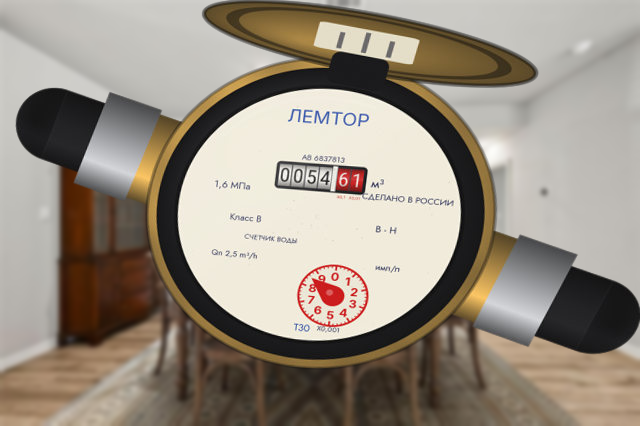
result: 54.618 m³
